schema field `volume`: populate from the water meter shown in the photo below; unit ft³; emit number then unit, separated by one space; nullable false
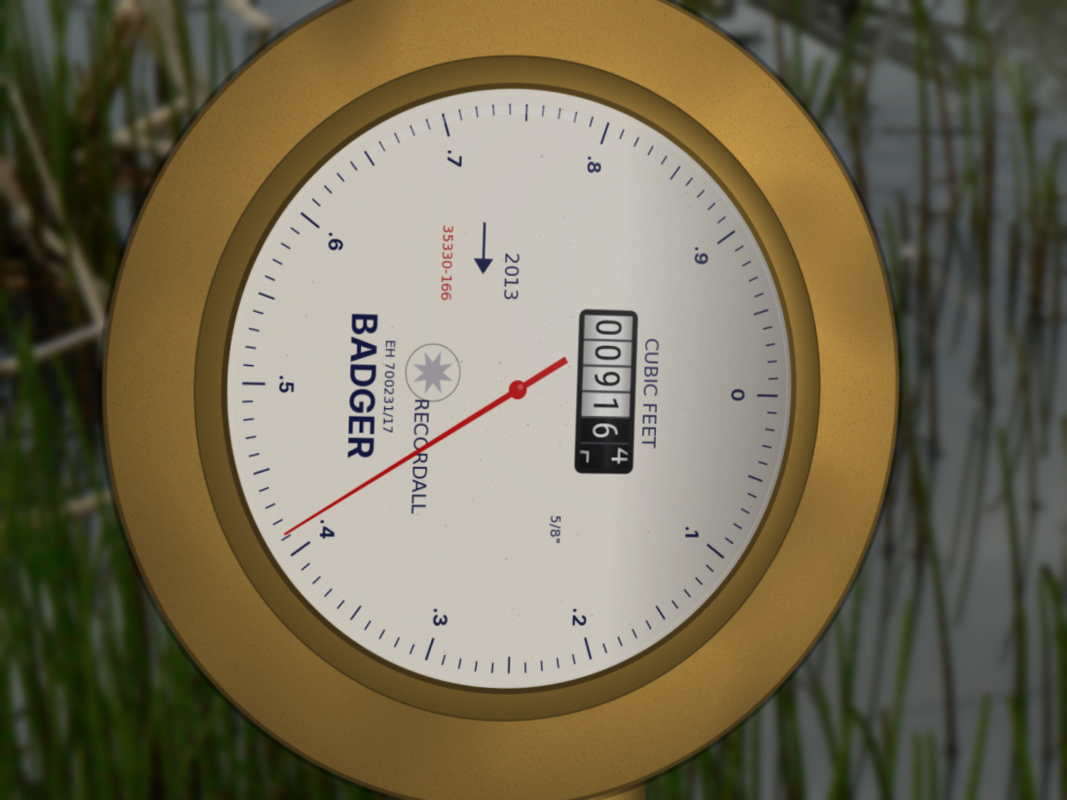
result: 9164.41 ft³
